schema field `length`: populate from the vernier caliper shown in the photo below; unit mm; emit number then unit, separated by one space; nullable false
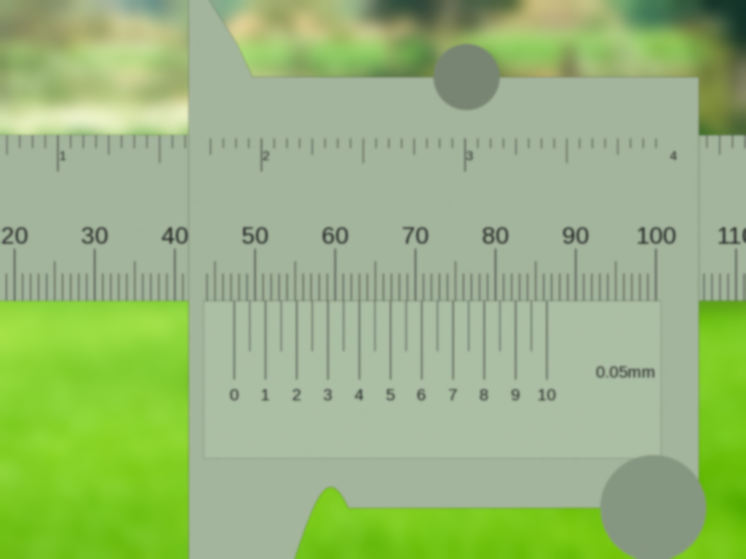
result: 47.4 mm
